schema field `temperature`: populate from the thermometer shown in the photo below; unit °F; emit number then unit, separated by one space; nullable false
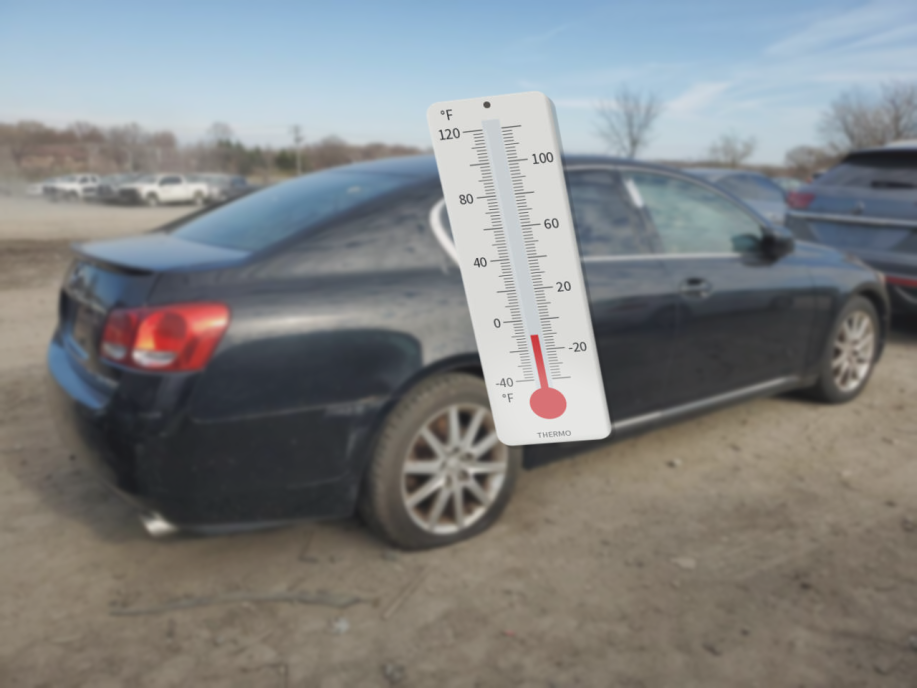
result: -10 °F
